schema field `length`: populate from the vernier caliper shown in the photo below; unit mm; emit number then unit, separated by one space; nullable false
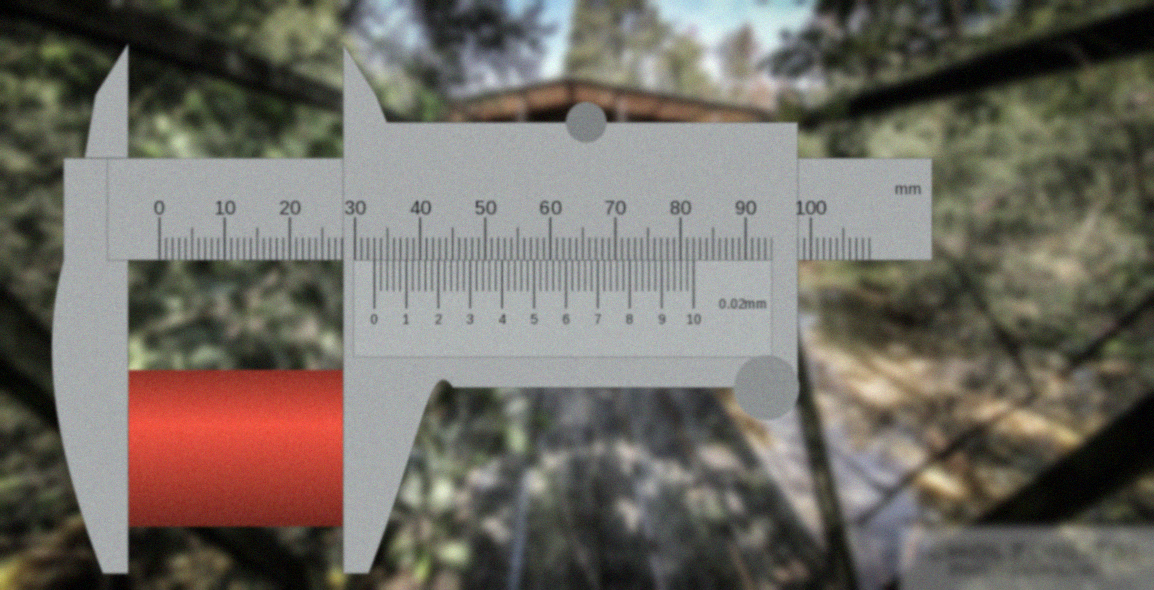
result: 33.0 mm
